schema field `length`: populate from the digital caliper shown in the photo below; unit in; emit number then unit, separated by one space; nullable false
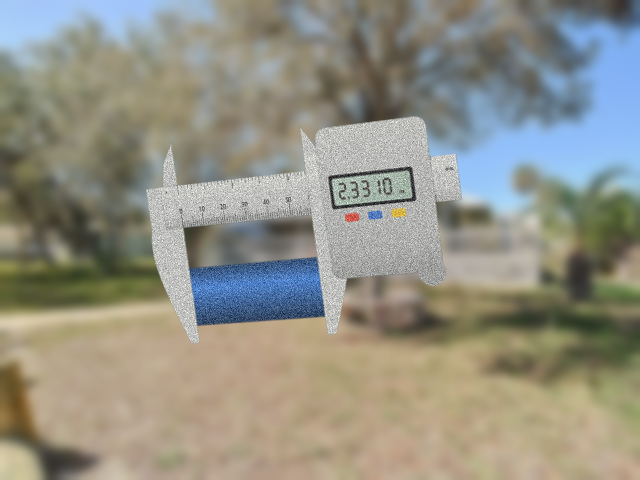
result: 2.3310 in
